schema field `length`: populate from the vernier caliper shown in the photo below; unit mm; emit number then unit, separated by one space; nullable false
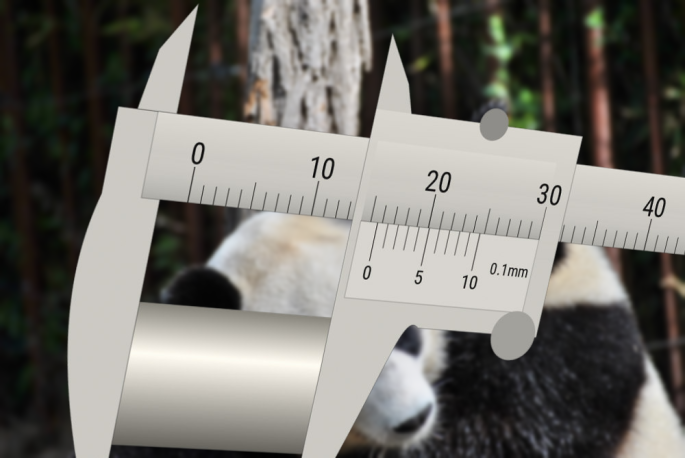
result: 15.6 mm
